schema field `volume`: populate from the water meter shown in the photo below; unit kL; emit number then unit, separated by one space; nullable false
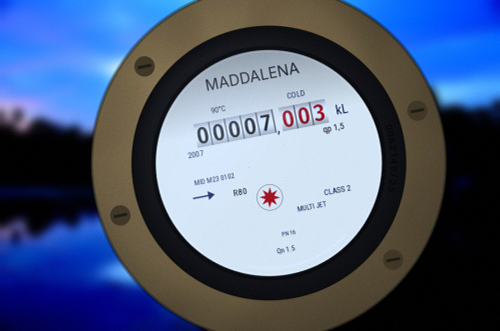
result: 7.003 kL
